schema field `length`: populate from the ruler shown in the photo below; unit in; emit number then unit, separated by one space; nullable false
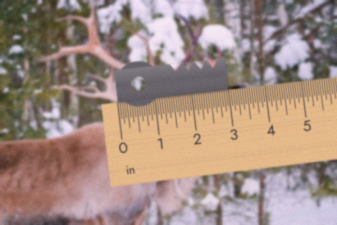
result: 3 in
